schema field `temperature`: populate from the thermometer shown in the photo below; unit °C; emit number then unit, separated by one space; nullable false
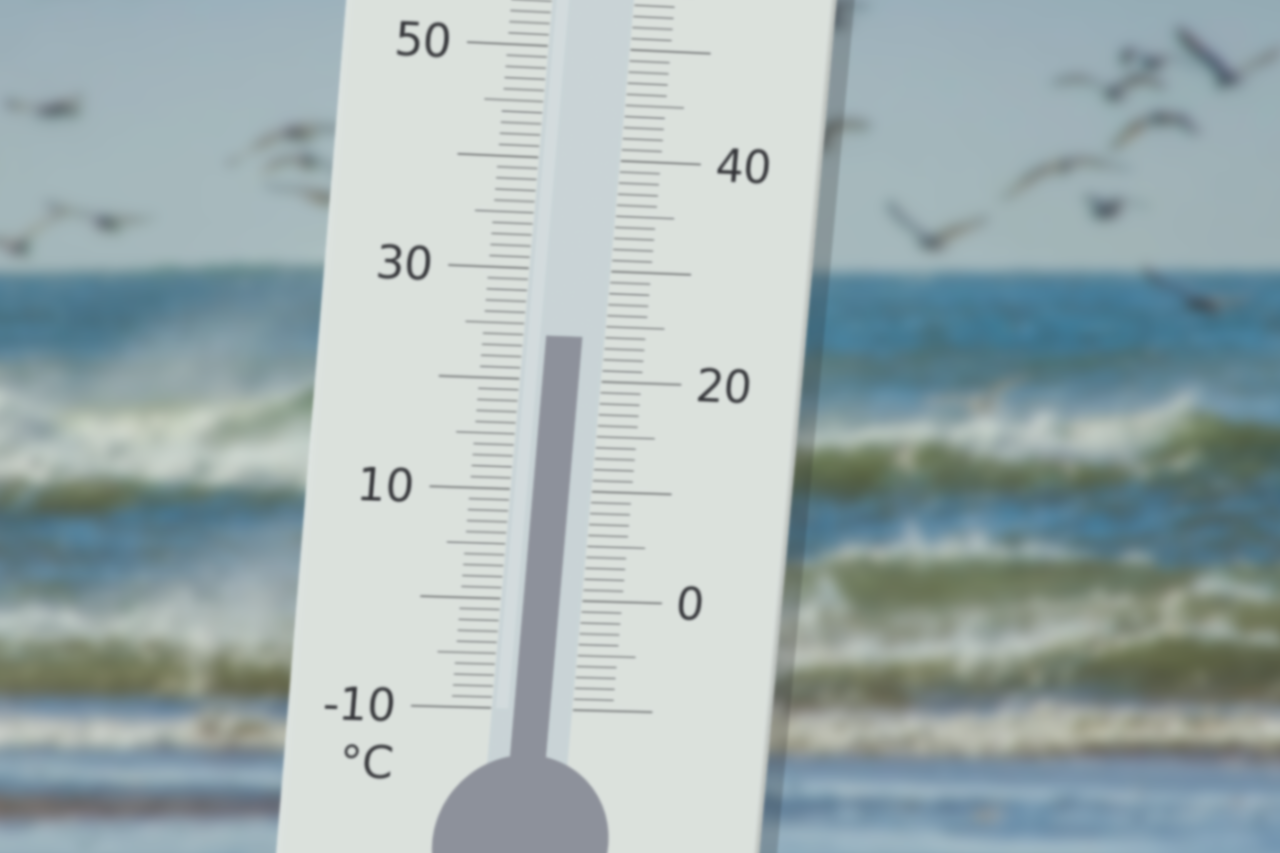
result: 24 °C
